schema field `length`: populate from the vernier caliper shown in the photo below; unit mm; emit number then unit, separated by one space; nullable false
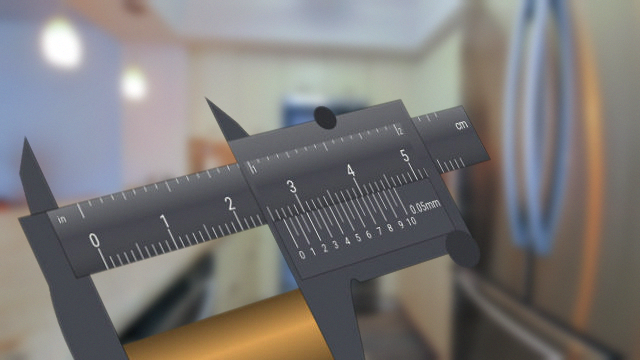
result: 26.5 mm
